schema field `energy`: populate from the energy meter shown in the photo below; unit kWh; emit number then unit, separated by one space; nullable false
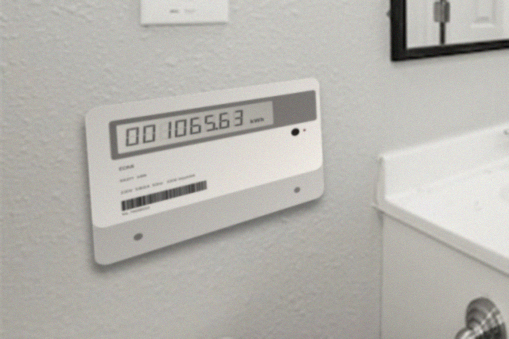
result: 1065.63 kWh
